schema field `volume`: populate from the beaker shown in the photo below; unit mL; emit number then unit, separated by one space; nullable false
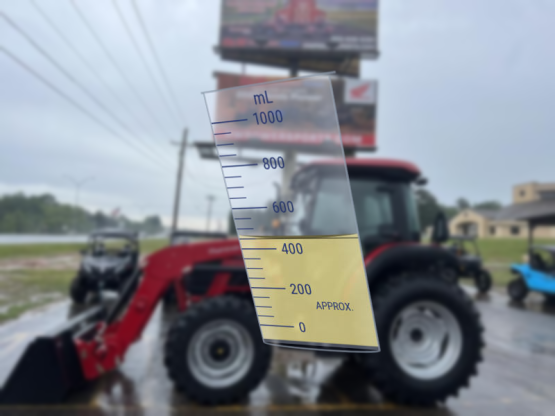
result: 450 mL
